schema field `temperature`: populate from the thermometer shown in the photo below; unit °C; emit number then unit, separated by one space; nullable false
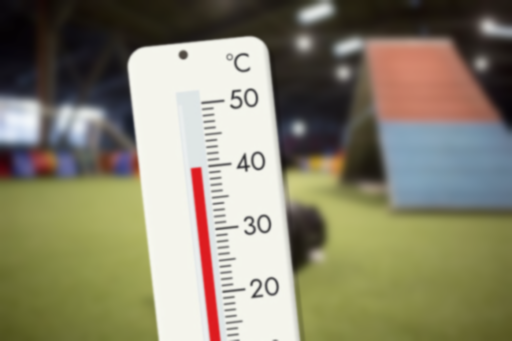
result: 40 °C
